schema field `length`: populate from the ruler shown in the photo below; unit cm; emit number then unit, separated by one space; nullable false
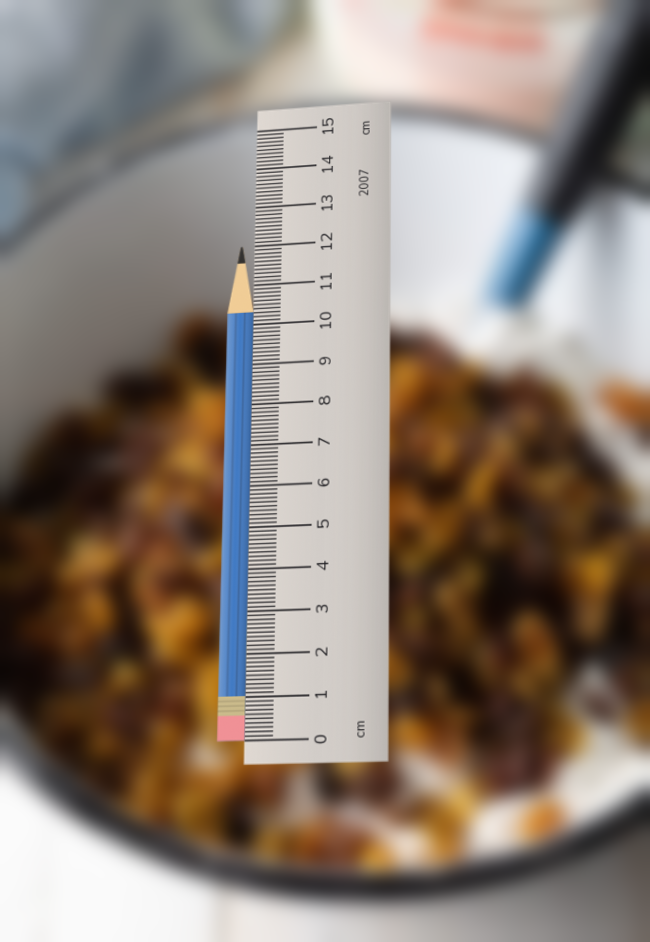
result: 12 cm
